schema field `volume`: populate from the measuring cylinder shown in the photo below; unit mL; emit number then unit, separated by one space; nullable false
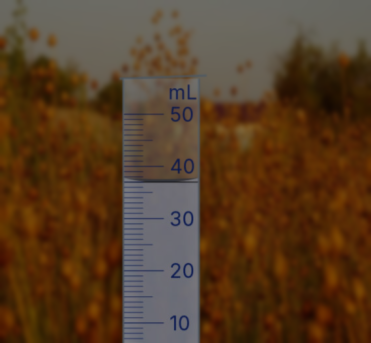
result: 37 mL
